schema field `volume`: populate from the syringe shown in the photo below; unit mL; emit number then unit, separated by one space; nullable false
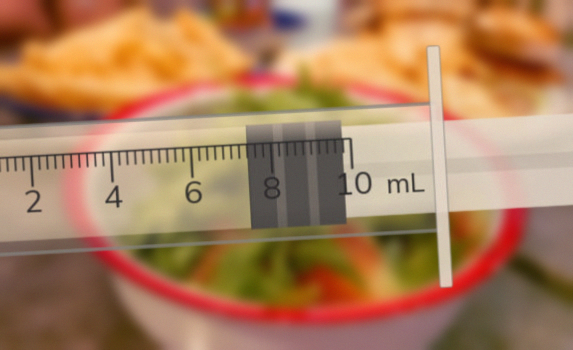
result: 7.4 mL
